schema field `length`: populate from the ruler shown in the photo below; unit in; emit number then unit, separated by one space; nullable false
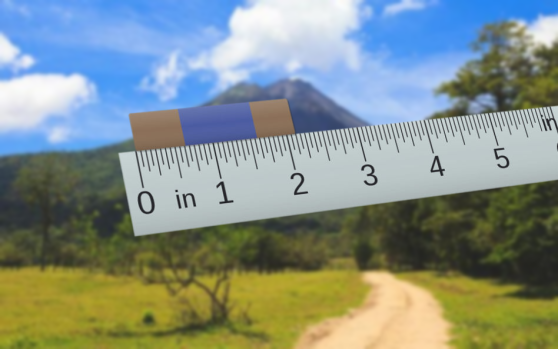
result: 2.125 in
